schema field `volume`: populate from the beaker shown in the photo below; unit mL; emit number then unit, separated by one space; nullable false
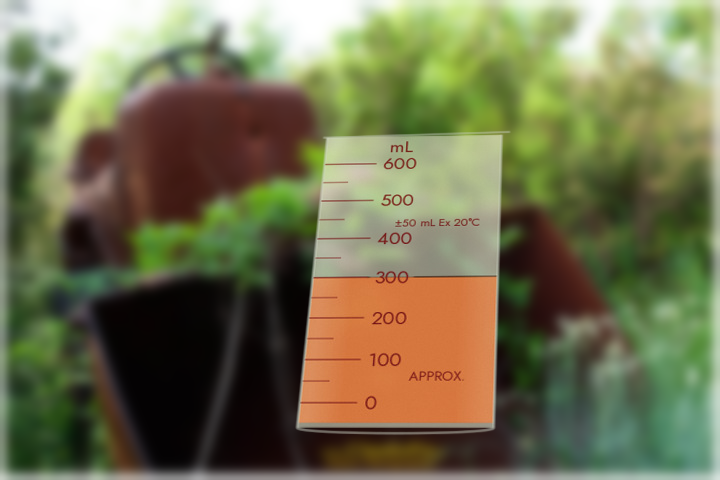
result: 300 mL
